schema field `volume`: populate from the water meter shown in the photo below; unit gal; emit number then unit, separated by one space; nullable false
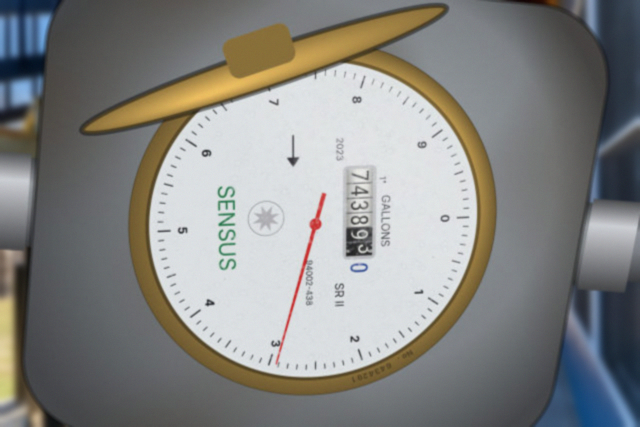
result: 7438932.9 gal
